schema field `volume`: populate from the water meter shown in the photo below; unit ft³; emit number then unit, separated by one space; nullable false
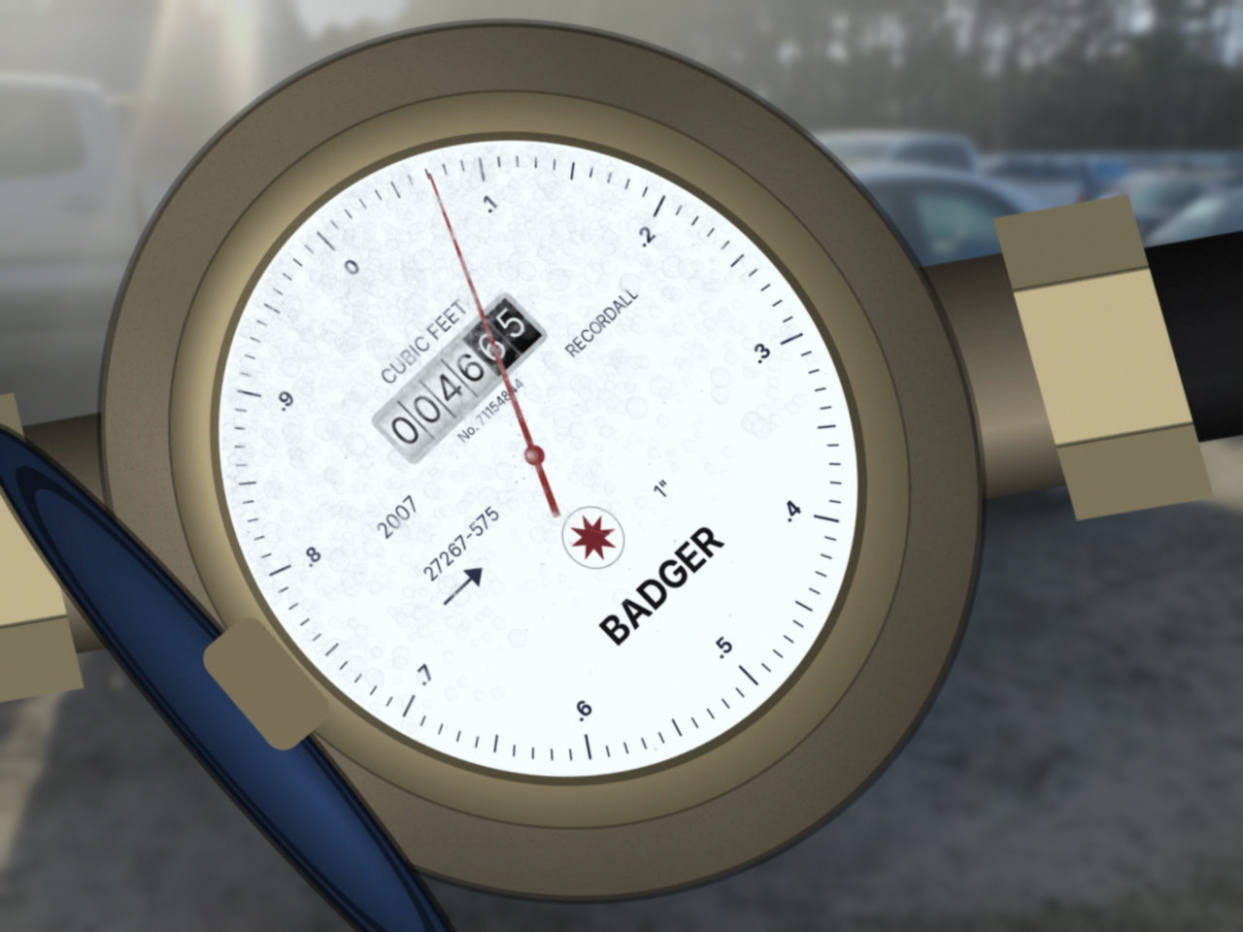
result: 4665.07 ft³
